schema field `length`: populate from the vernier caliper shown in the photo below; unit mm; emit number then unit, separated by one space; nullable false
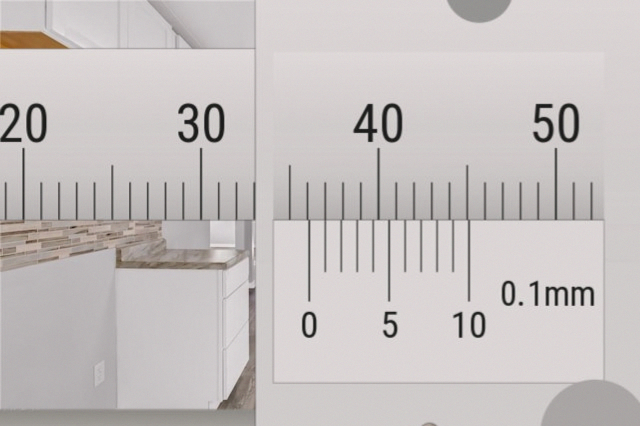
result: 36.1 mm
